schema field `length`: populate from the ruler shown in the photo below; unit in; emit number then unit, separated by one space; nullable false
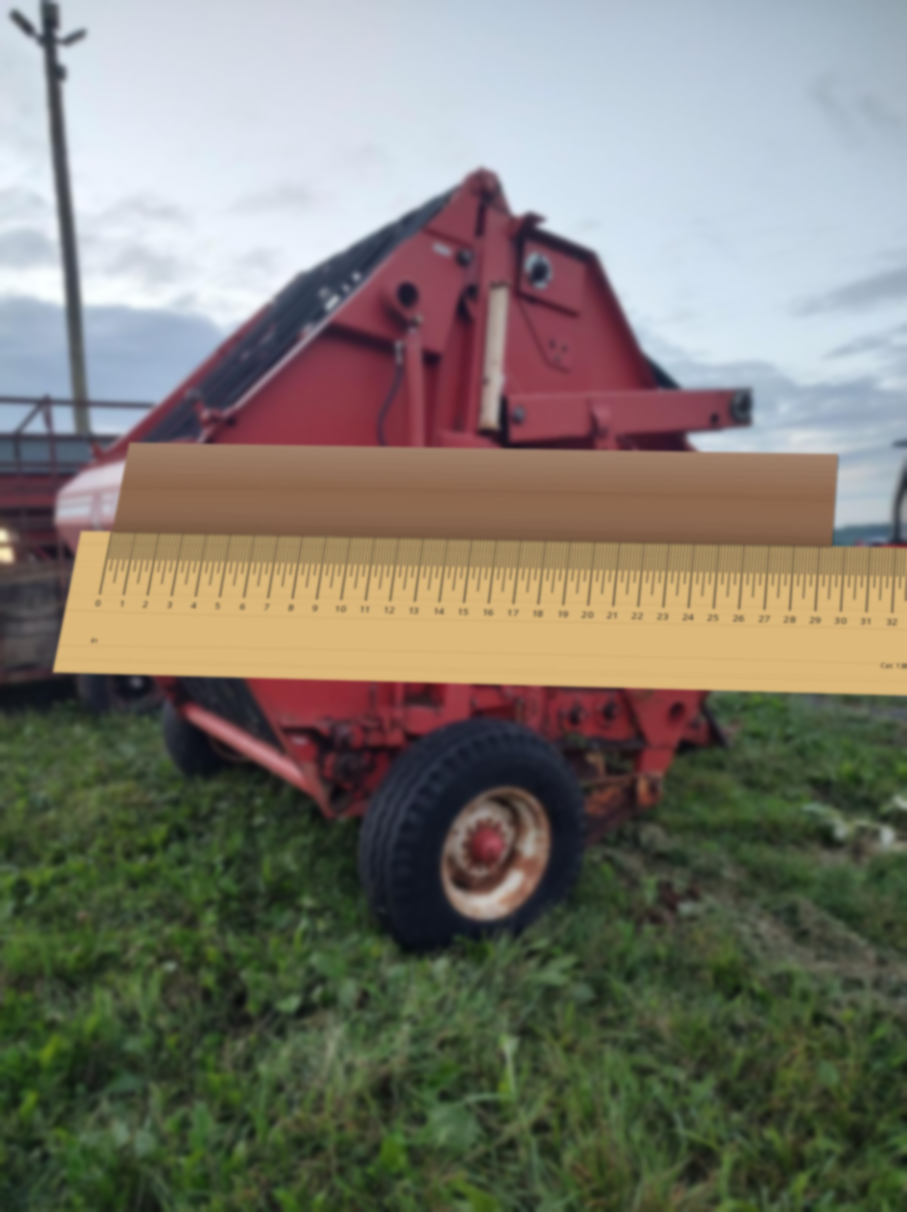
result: 29.5 in
